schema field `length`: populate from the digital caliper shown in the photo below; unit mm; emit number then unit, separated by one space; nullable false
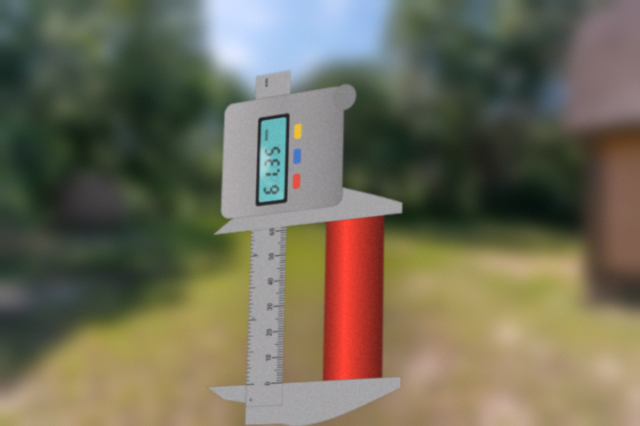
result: 61.35 mm
